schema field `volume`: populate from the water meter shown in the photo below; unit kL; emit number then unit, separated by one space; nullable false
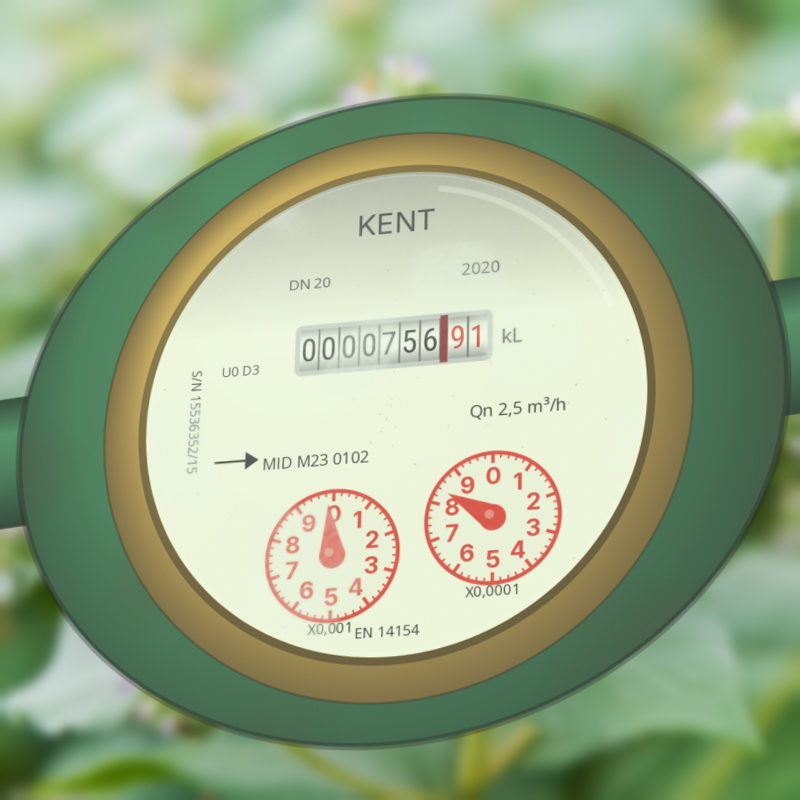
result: 756.9098 kL
